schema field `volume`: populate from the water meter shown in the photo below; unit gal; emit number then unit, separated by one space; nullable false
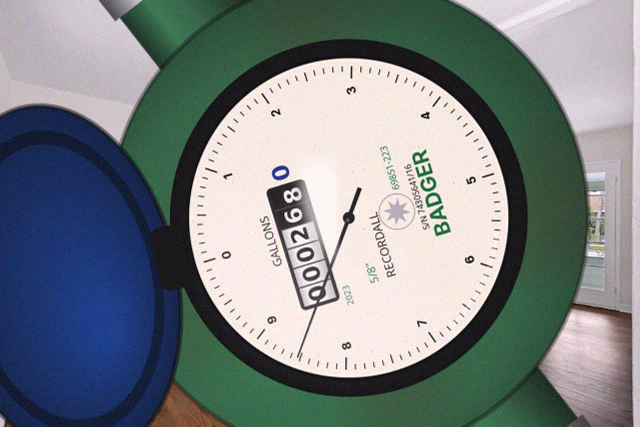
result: 2678.5 gal
